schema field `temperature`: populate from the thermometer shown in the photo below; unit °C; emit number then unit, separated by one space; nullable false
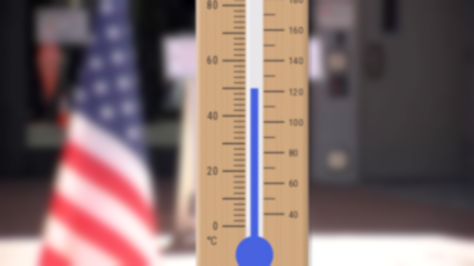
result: 50 °C
